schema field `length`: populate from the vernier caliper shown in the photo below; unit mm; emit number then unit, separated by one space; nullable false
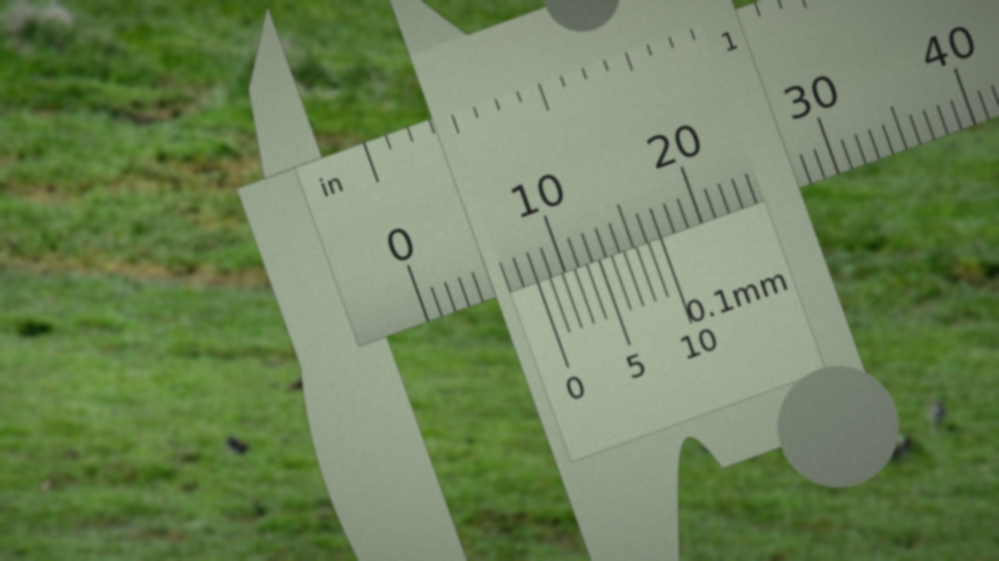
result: 8.0 mm
